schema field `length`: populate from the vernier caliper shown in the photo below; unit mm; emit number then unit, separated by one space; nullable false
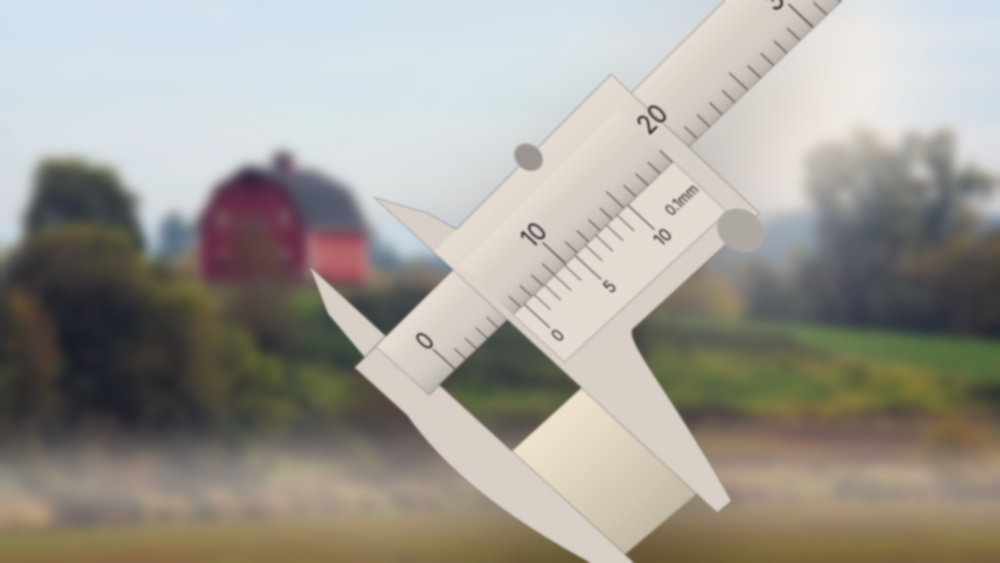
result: 6.3 mm
